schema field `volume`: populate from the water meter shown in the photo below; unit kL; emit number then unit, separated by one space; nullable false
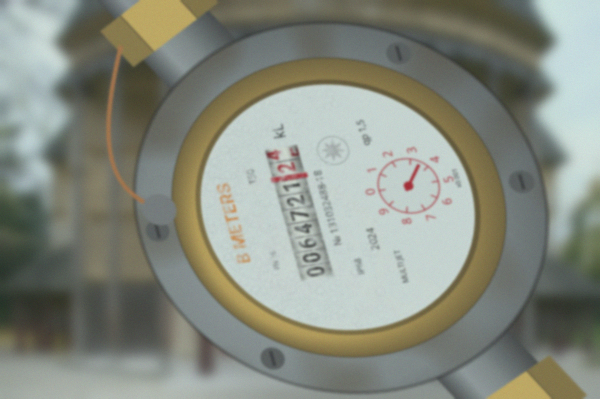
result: 64721.243 kL
